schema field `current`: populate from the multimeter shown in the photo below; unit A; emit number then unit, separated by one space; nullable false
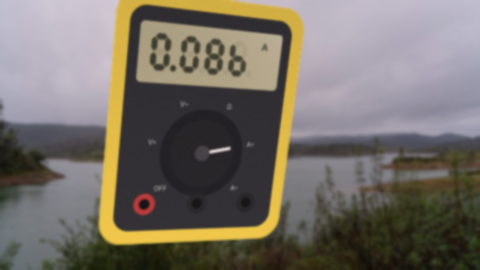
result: 0.086 A
